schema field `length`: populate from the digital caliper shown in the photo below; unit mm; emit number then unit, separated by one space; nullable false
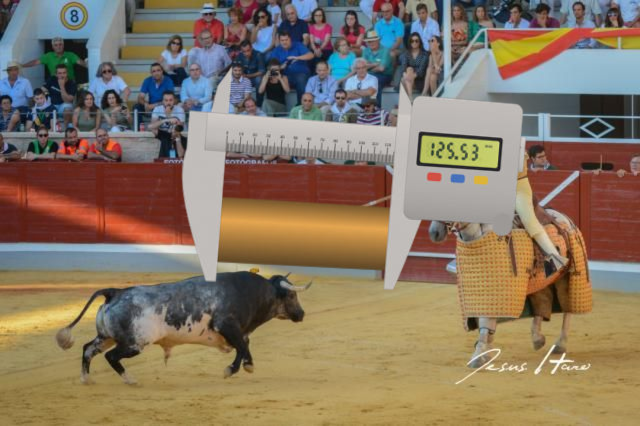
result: 125.53 mm
